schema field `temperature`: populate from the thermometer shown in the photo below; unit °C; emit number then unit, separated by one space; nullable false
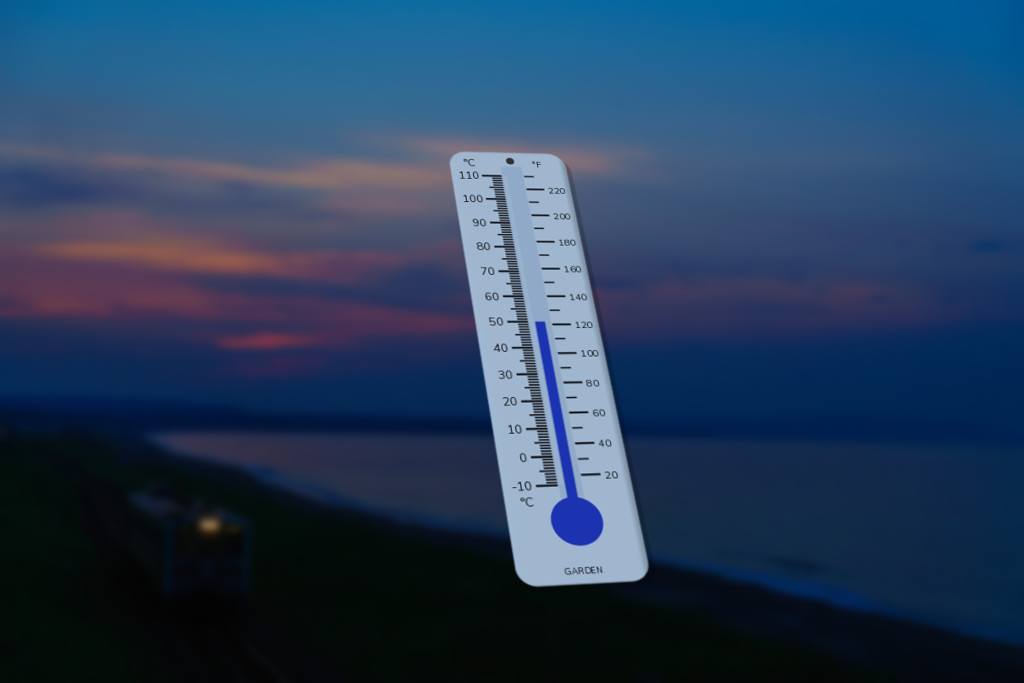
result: 50 °C
